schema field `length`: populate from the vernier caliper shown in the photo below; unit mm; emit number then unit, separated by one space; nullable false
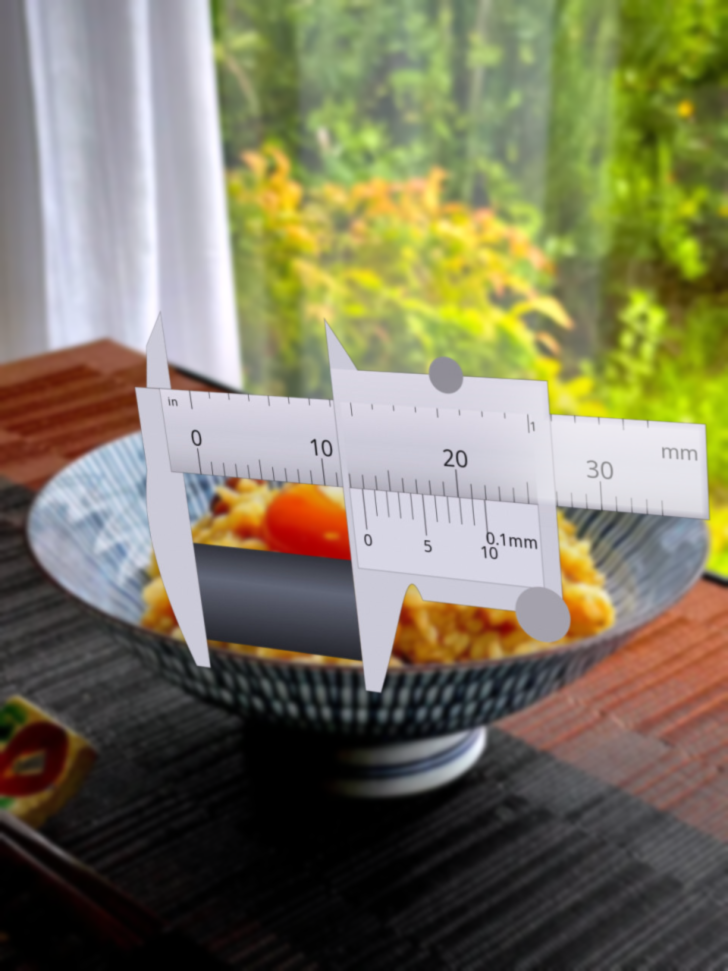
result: 12.9 mm
